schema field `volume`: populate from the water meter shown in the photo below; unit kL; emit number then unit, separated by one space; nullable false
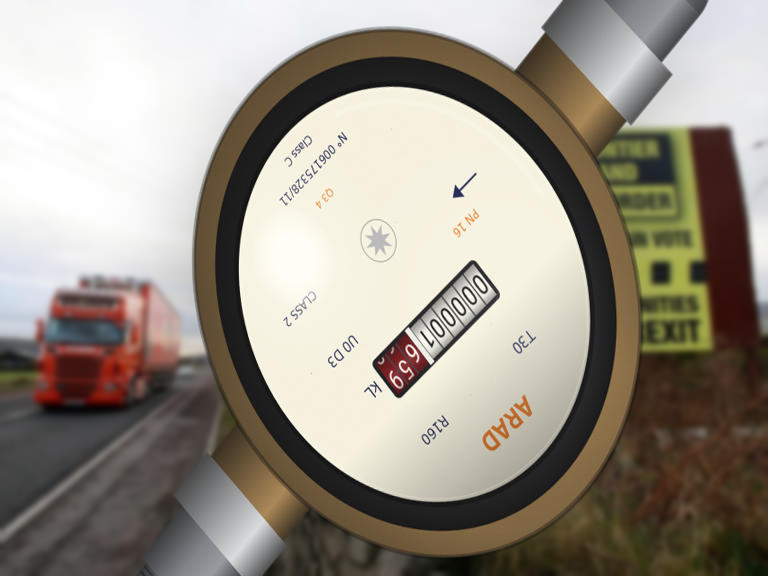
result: 1.659 kL
